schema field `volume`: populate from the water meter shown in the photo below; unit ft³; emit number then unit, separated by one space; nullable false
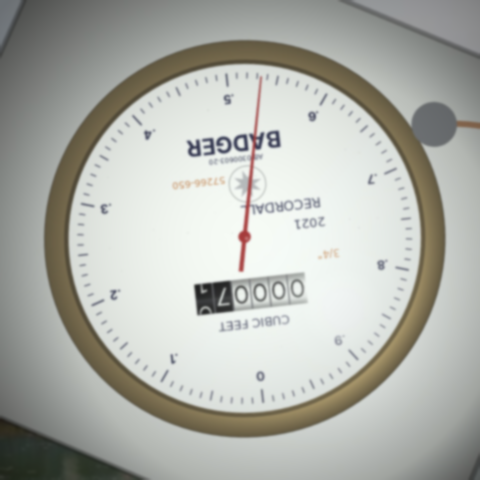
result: 70.53 ft³
